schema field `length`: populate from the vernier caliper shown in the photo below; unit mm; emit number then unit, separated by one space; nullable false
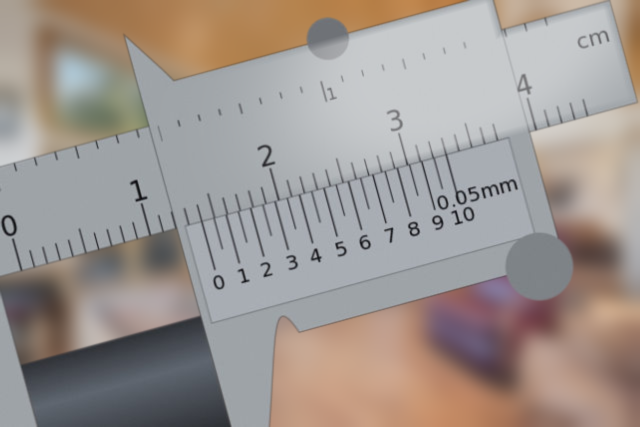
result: 14.0 mm
